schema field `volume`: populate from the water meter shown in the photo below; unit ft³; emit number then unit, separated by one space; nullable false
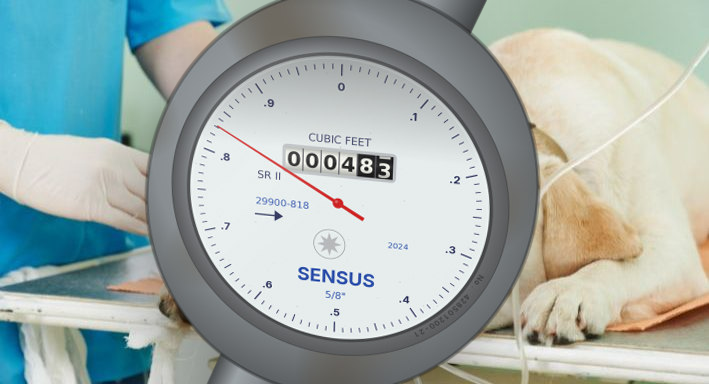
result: 482.83 ft³
